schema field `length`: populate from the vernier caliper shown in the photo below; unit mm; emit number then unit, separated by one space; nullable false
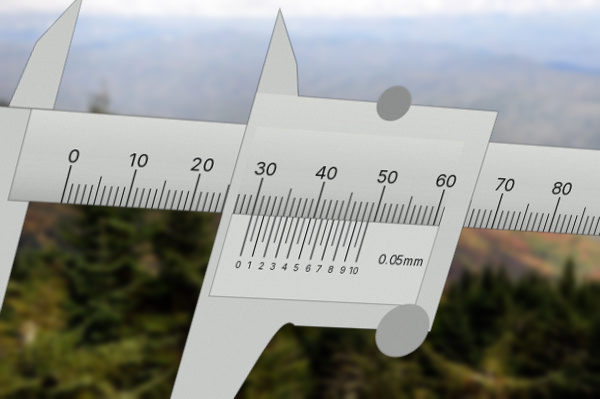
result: 30.0 mm
